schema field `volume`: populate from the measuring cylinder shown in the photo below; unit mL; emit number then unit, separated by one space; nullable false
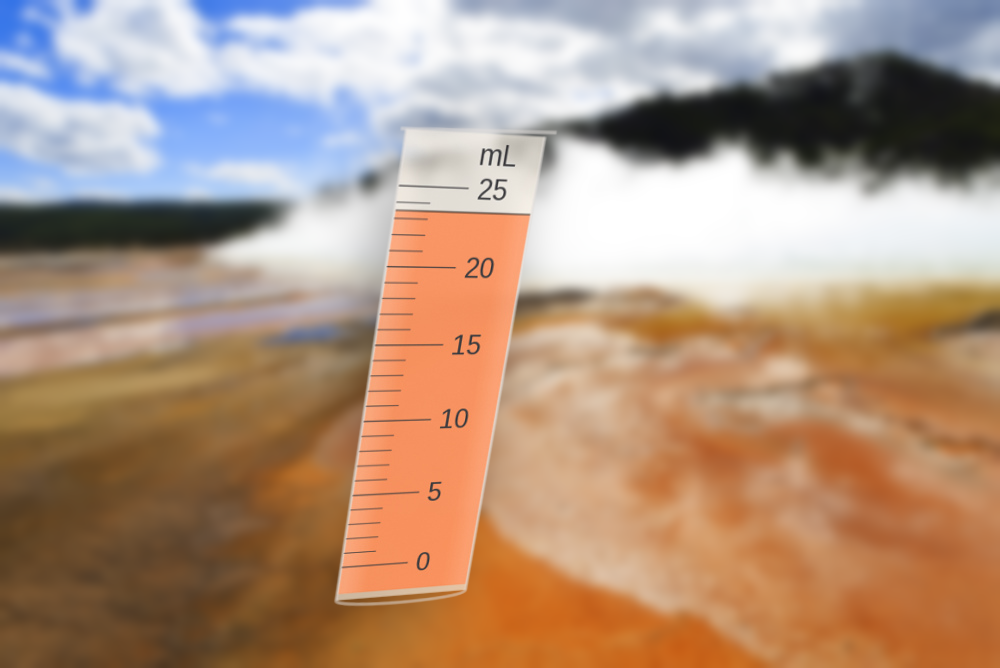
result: 23.5 mL
